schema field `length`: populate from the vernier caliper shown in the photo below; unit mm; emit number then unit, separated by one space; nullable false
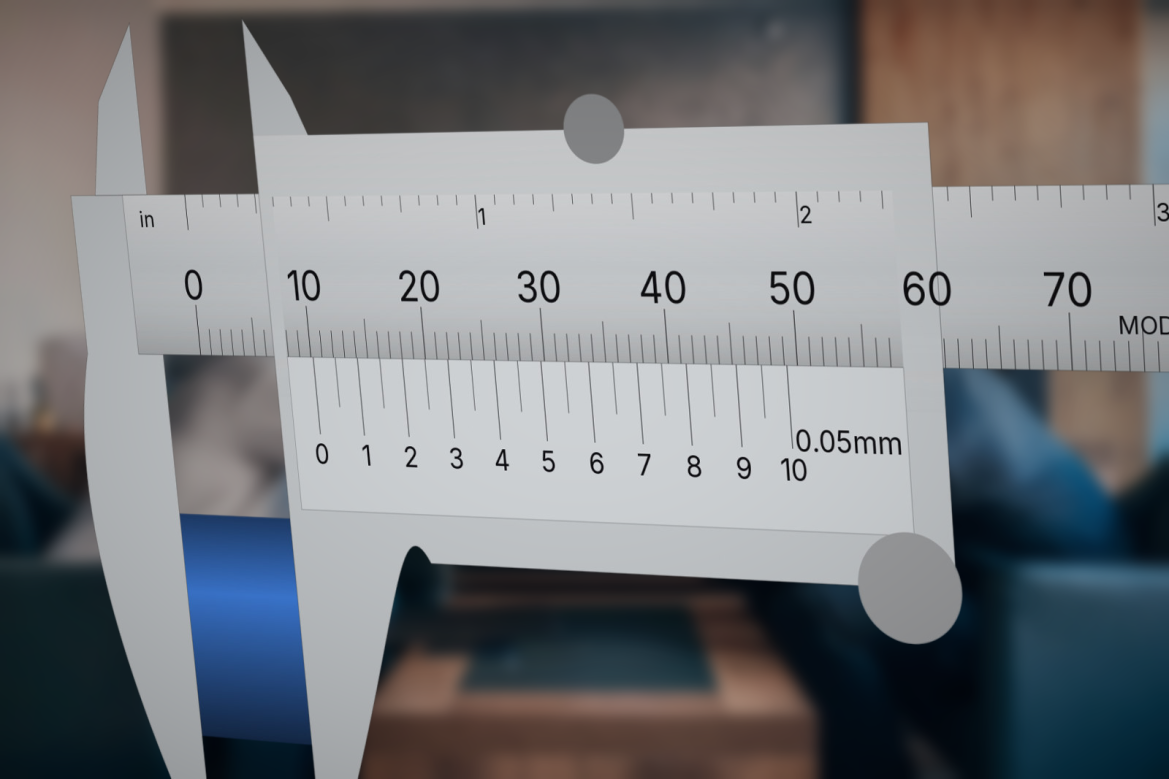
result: 10.2 mm
